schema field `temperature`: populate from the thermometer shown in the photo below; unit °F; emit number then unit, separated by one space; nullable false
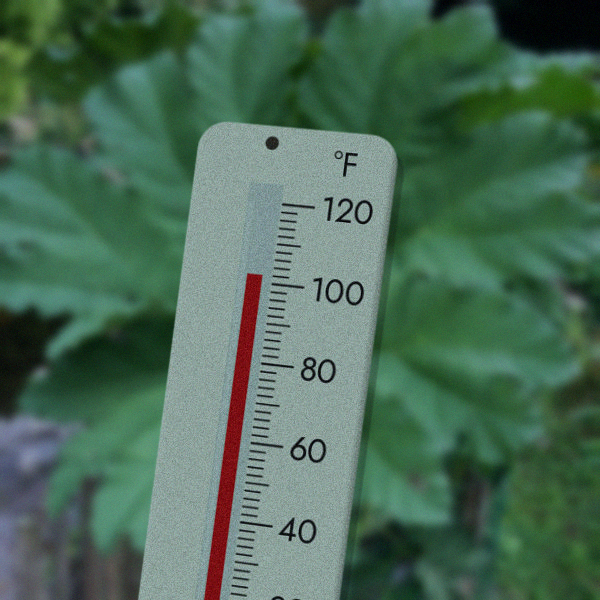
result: 102 °F
